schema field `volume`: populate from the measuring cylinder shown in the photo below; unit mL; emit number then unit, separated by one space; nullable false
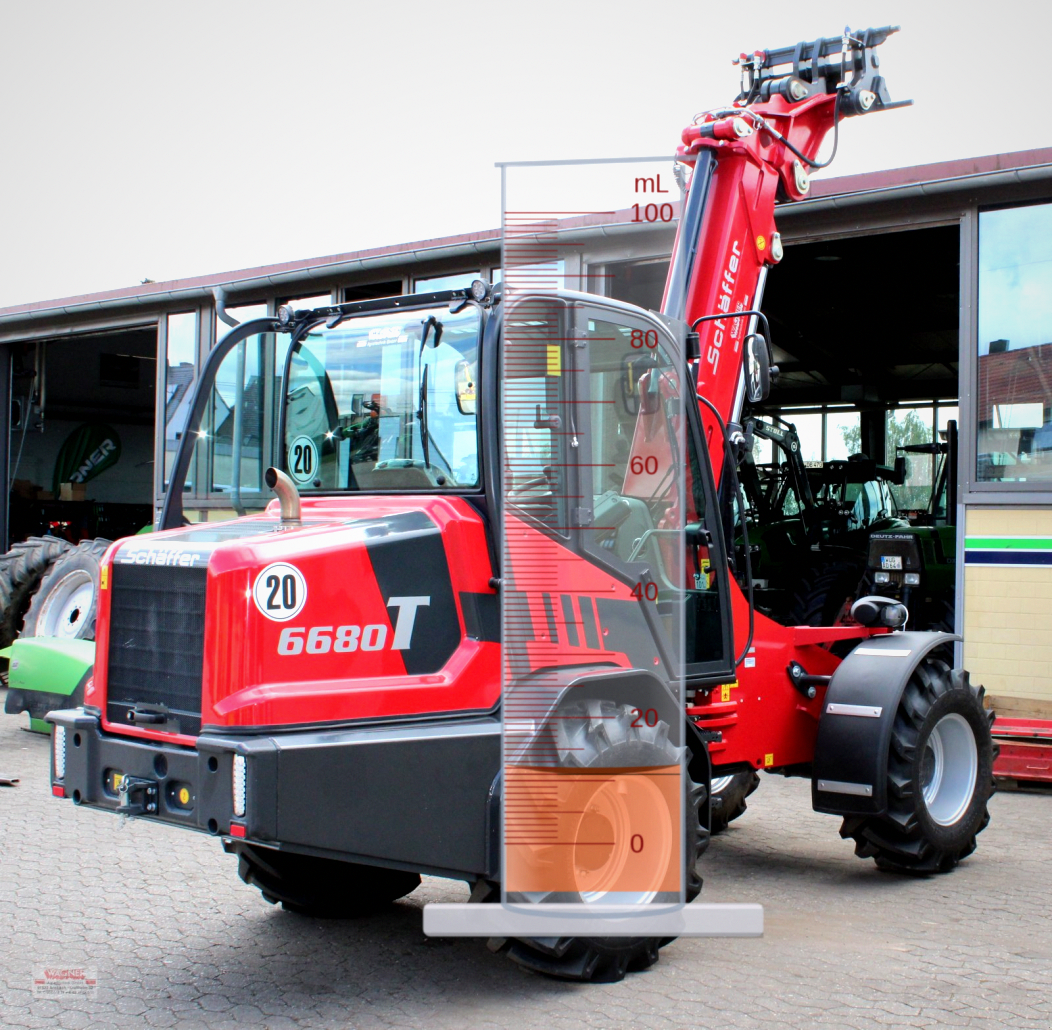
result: 11 mL
